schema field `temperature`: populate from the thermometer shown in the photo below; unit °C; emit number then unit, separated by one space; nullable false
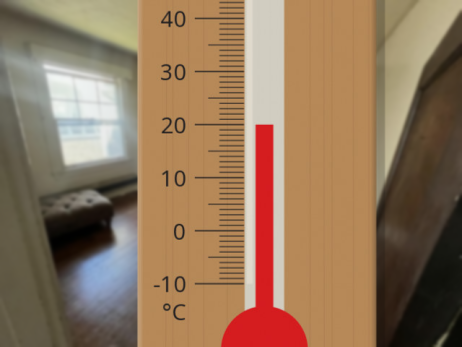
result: 20 °C
